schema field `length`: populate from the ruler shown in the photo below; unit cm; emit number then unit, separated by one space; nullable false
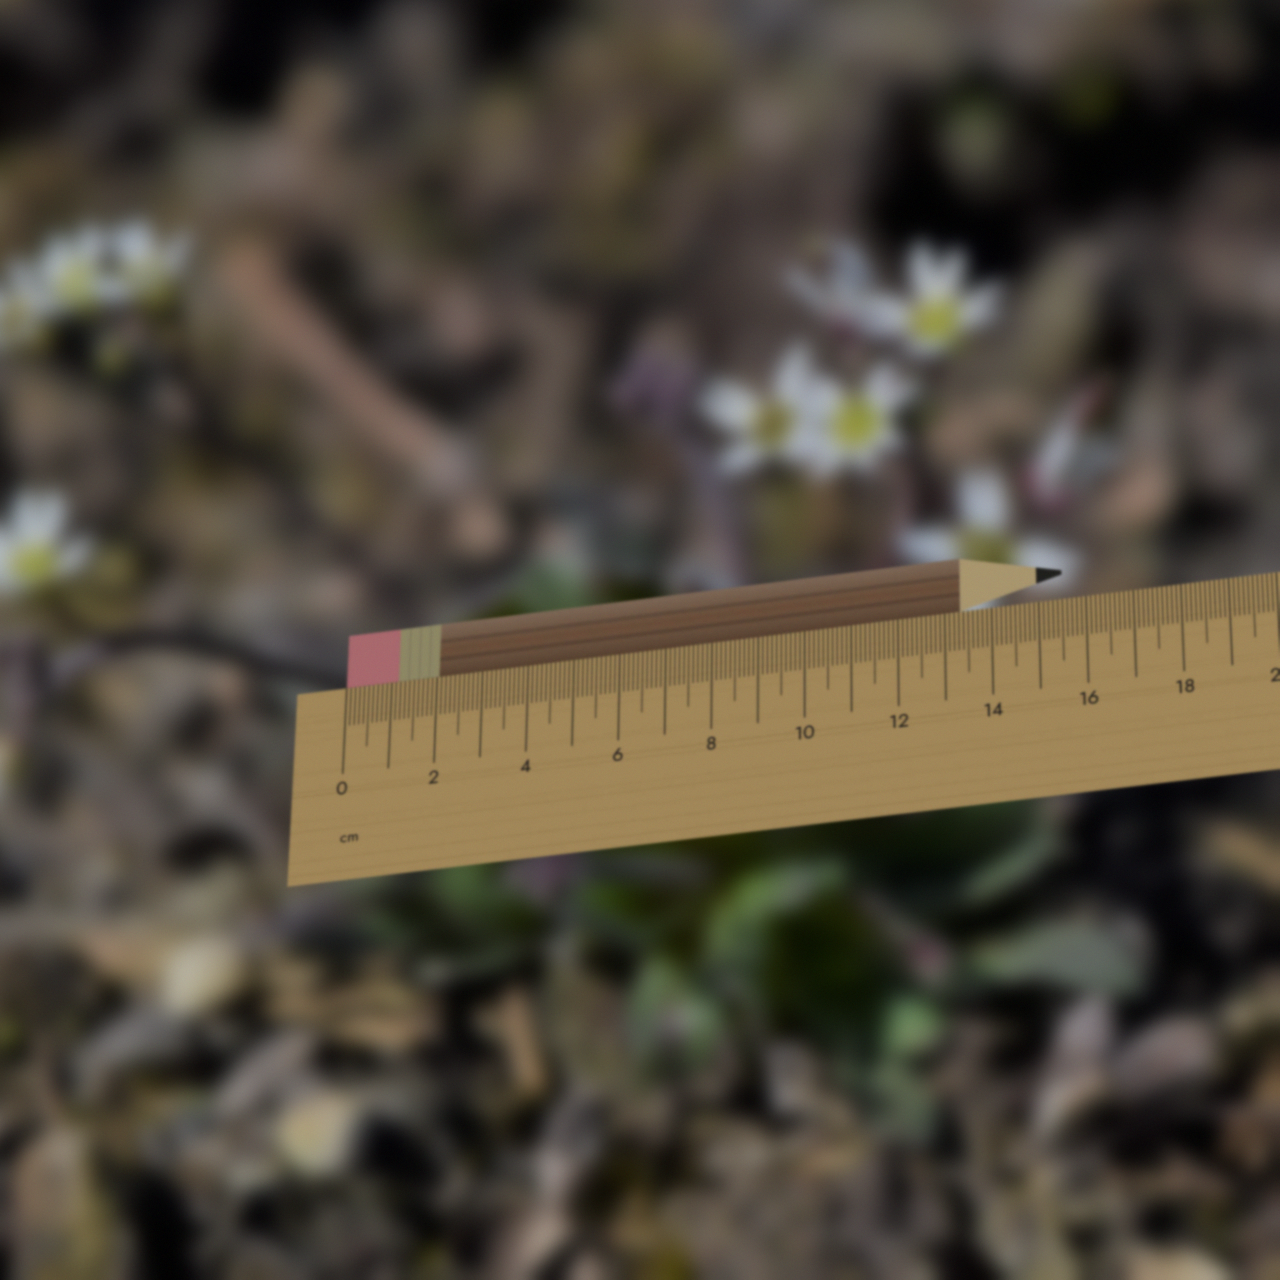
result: 15.5 cm
